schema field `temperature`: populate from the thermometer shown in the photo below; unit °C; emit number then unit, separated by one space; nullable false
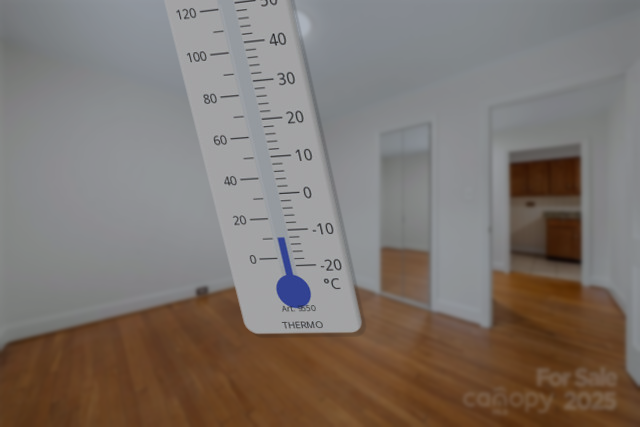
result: -12 °C
